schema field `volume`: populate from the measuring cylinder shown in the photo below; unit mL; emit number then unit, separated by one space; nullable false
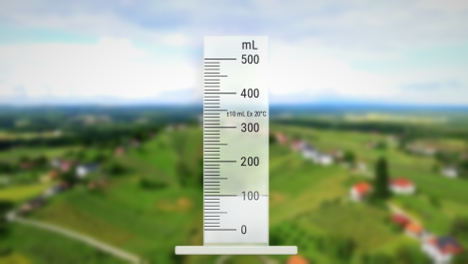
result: 100 mL
